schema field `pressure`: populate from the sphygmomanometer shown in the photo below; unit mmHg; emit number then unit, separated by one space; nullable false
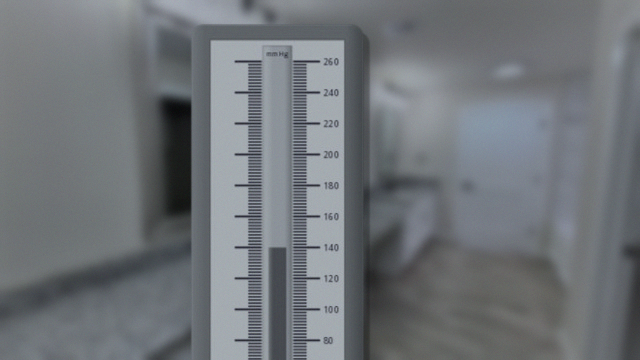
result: 140 mmHg
